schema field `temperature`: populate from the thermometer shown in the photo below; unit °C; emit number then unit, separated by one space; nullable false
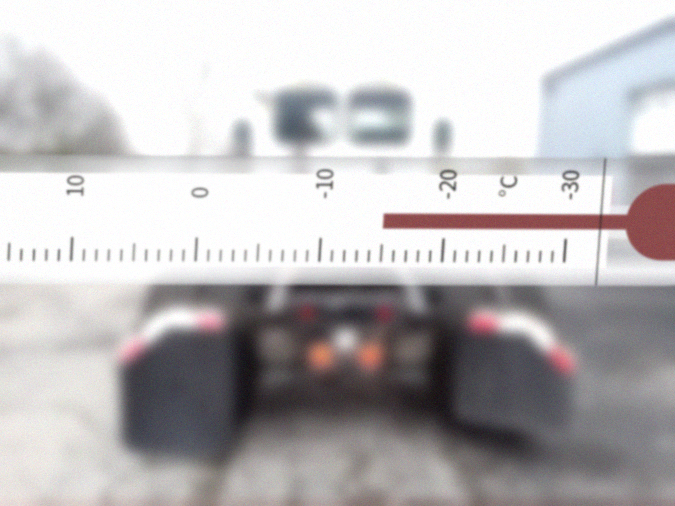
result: -15 °C
